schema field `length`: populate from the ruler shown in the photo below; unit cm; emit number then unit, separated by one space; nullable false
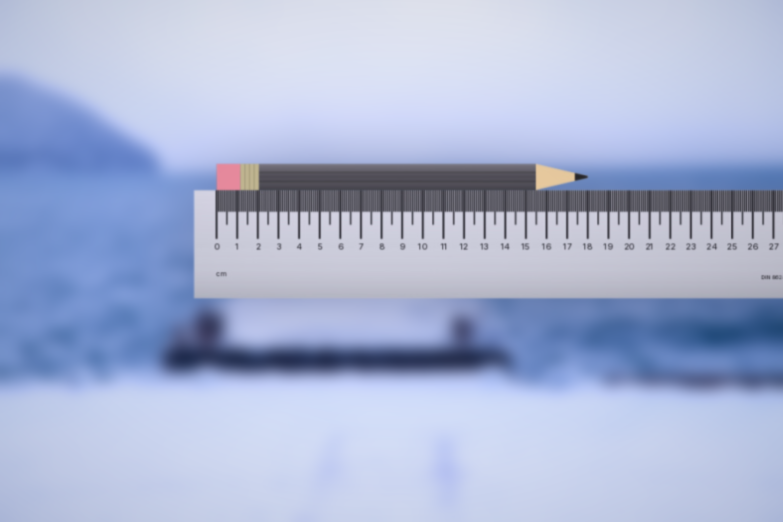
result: 18 cm
